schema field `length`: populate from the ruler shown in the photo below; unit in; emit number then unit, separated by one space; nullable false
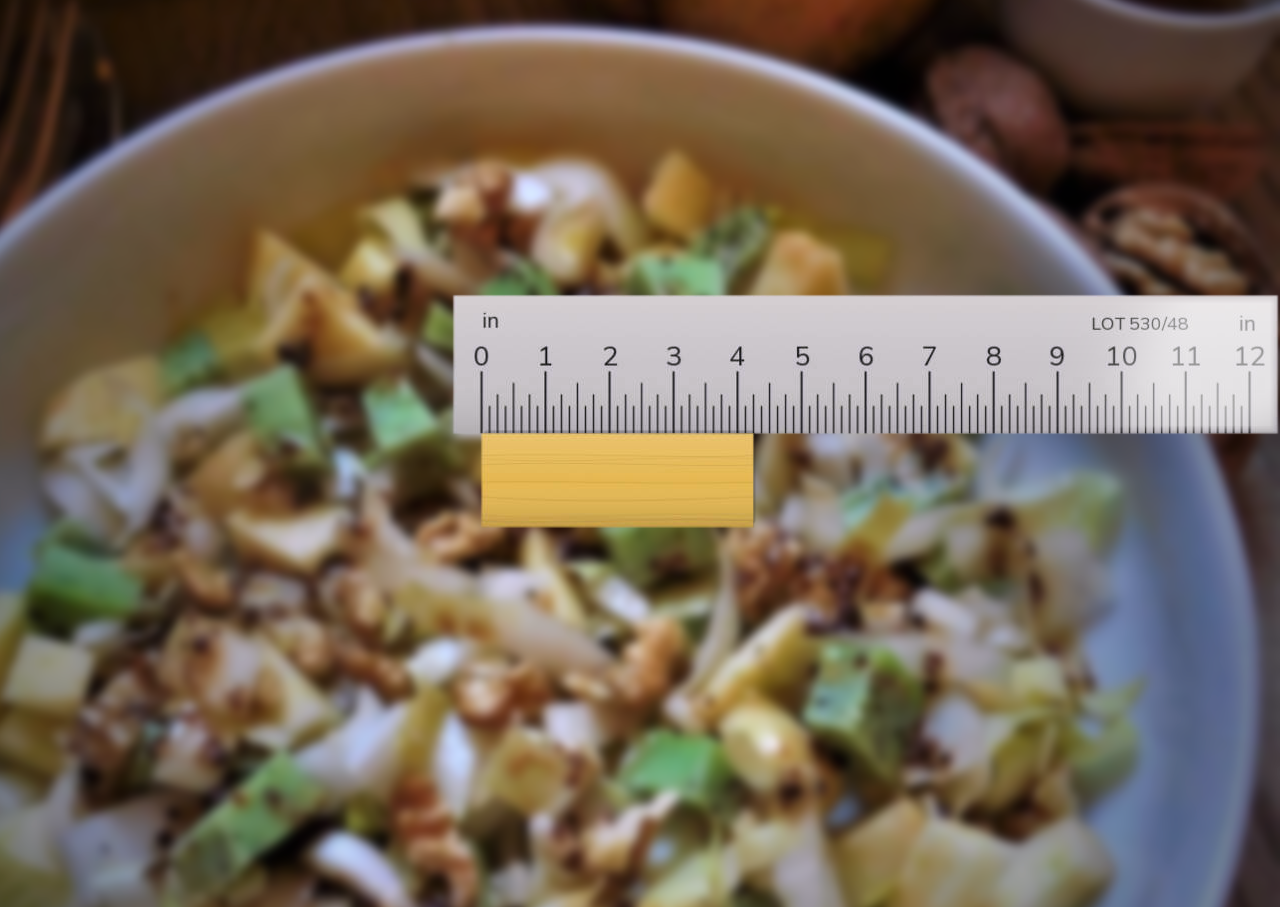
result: 4.25 in
